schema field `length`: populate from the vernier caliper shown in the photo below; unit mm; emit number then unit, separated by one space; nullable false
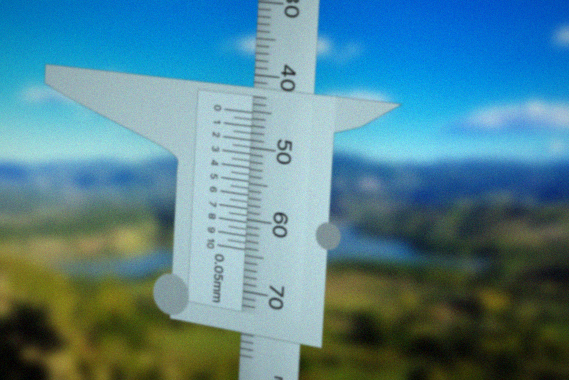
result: 45.2 mm
